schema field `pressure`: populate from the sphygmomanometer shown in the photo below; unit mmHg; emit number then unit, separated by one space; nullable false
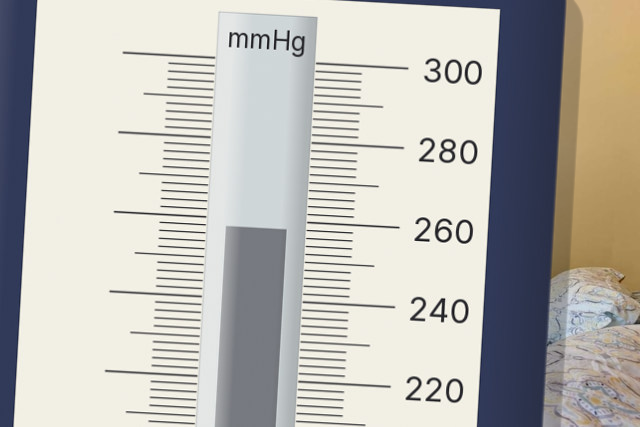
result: 258 mmHg
